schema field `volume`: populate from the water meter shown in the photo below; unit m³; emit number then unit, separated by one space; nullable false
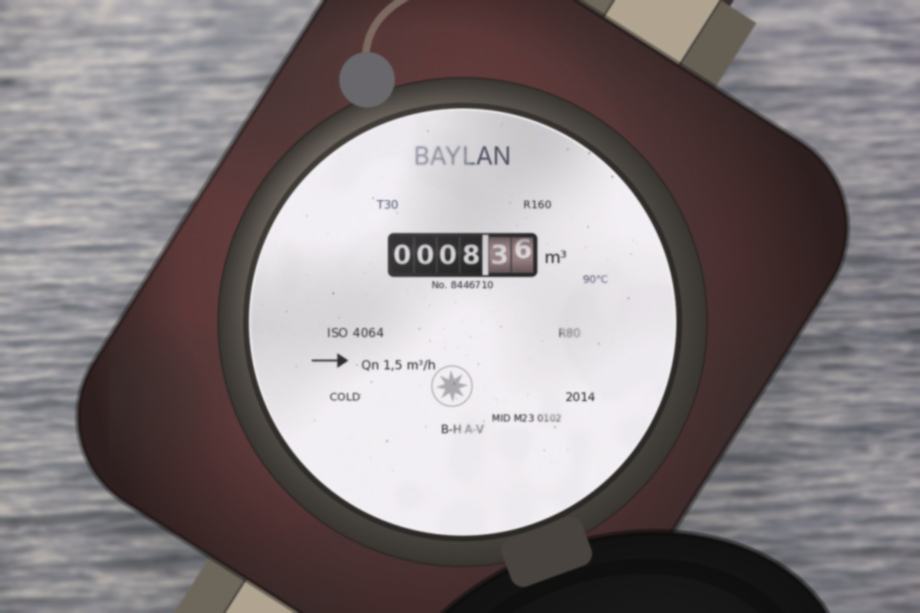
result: 8.36 m³
